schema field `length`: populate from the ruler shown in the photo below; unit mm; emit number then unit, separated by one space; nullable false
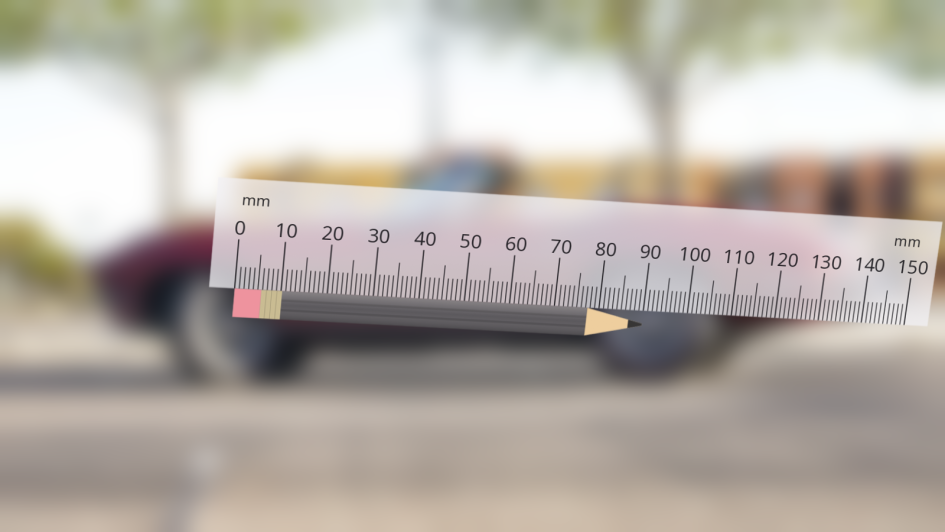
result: 90 mm
